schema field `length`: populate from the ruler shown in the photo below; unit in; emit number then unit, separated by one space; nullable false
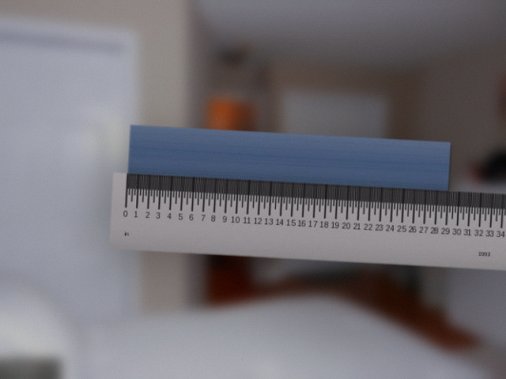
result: 29 in
